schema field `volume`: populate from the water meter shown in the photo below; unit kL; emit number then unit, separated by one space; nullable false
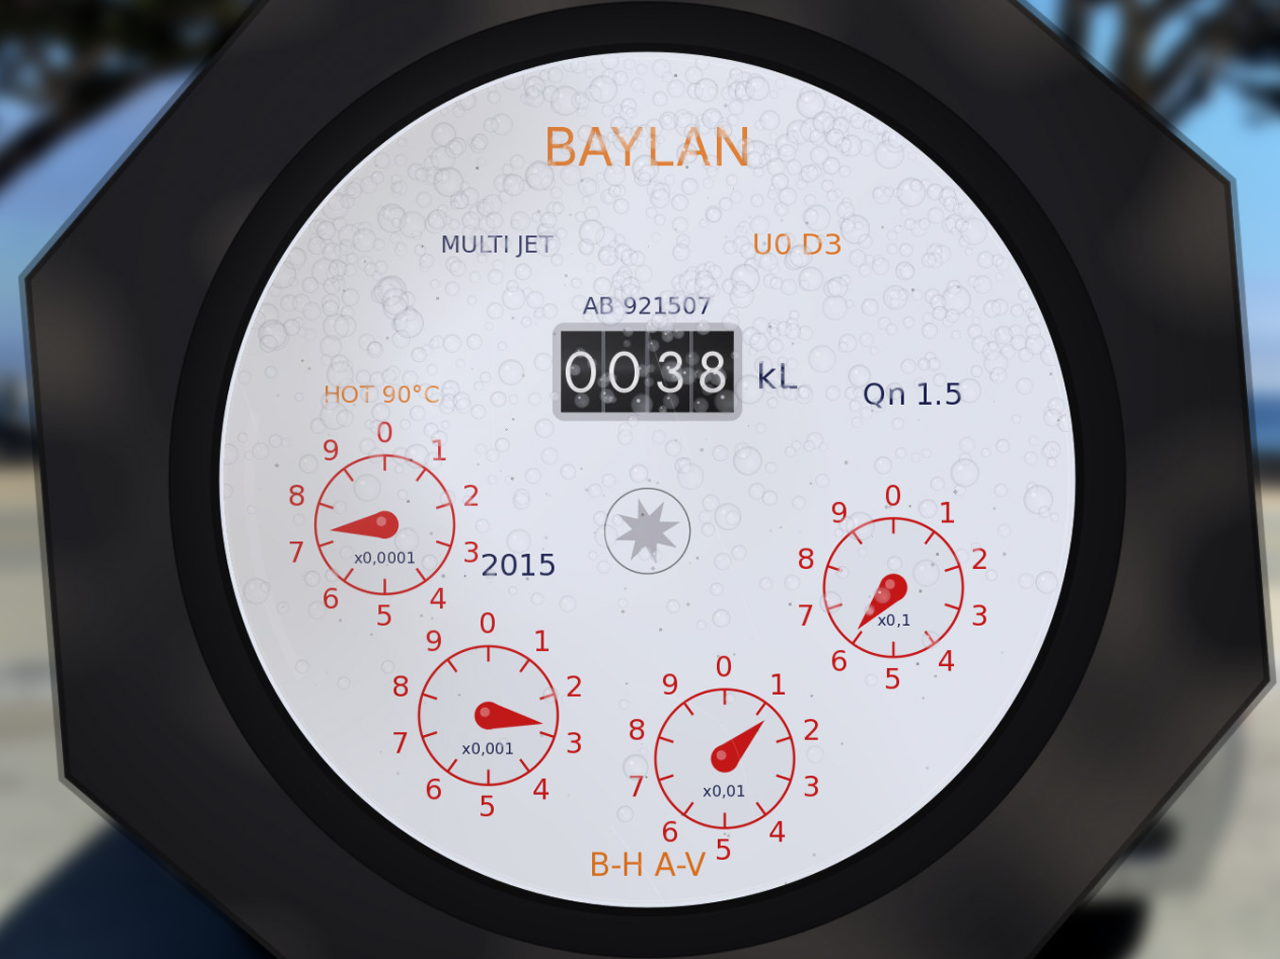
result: 38.6127 kL
